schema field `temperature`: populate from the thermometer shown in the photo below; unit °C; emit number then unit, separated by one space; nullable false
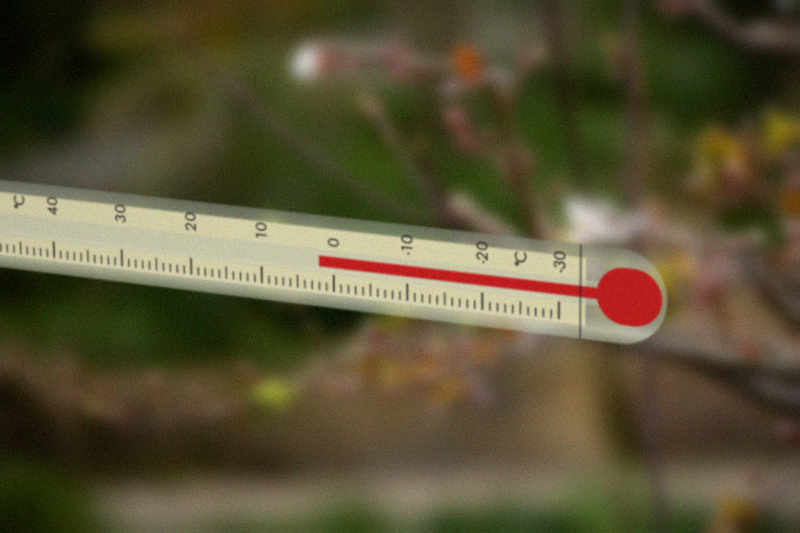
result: 2 °C
